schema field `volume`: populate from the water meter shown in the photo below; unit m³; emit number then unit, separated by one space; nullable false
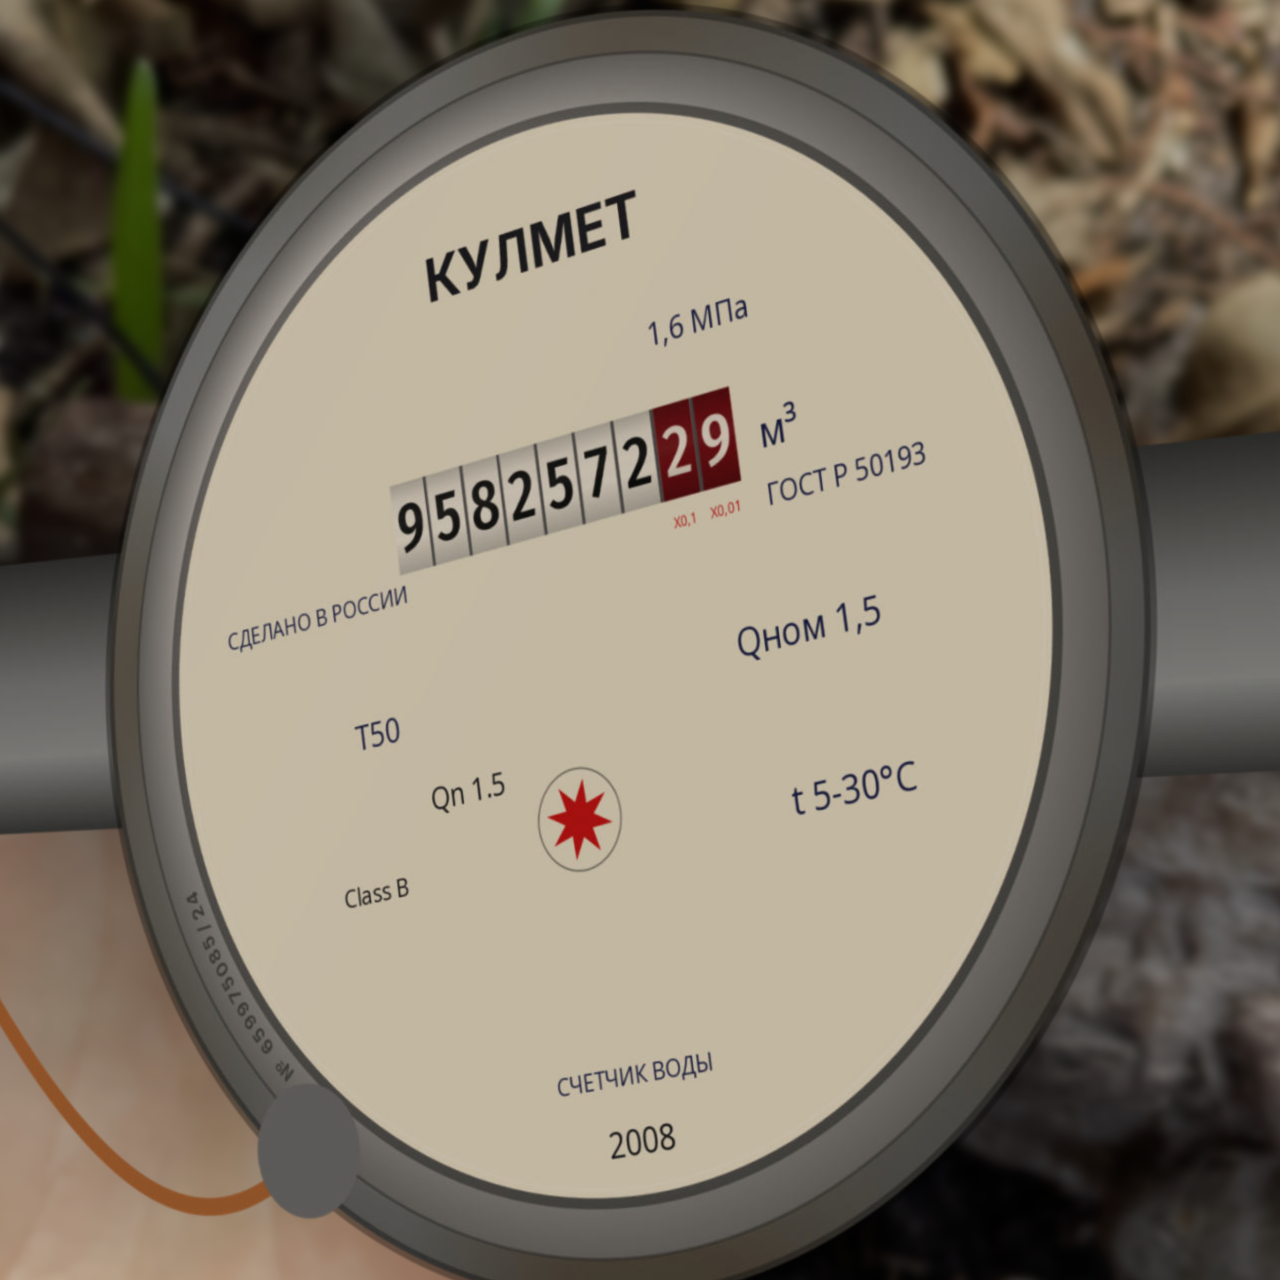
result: 9582572.29 m³
